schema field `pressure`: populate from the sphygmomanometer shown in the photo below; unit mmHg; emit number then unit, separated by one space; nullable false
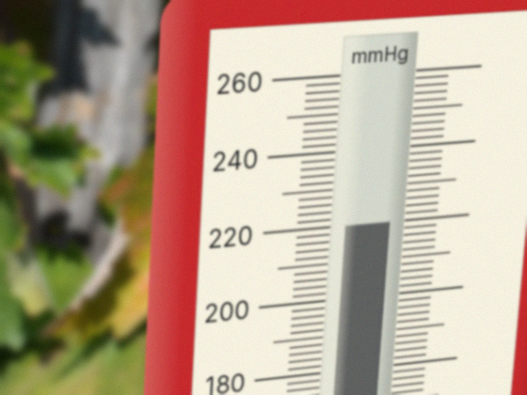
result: 220 mmHg
